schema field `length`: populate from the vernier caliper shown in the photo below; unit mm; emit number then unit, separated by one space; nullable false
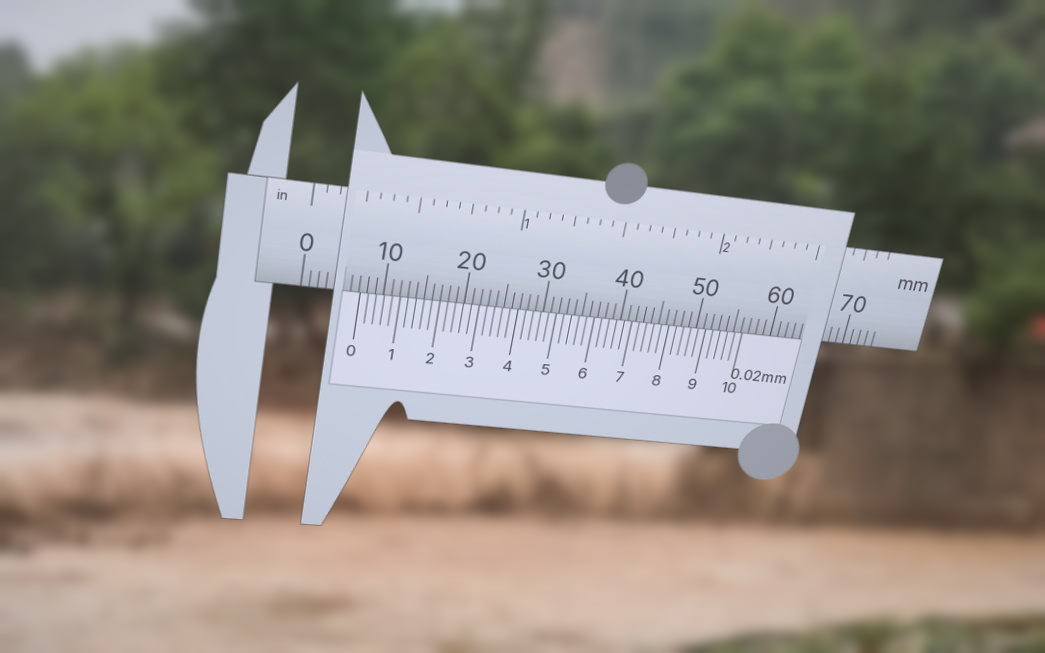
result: 7.2 mm
